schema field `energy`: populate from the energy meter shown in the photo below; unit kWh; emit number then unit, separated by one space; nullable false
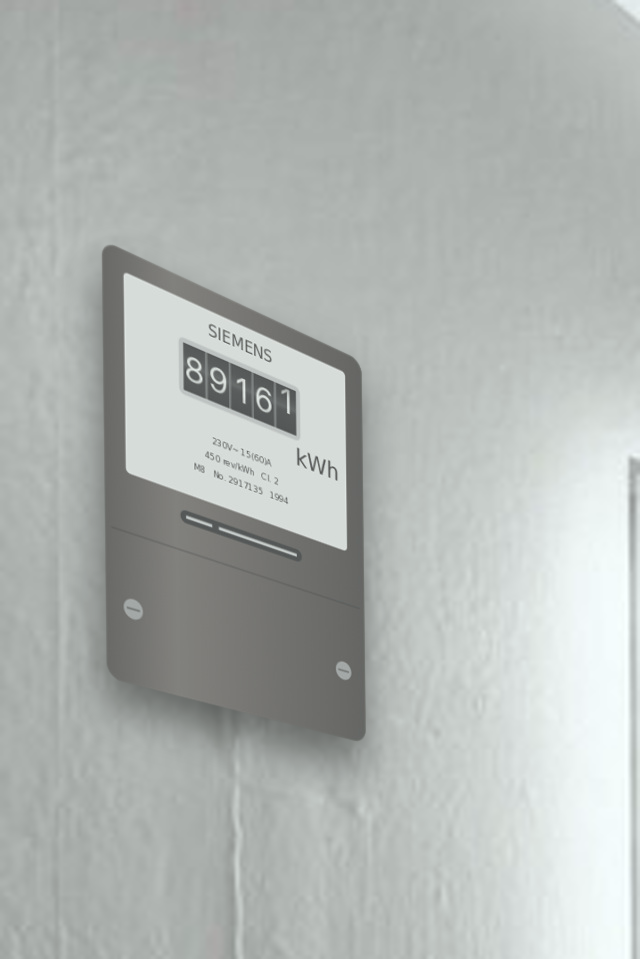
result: 89161 kWh
